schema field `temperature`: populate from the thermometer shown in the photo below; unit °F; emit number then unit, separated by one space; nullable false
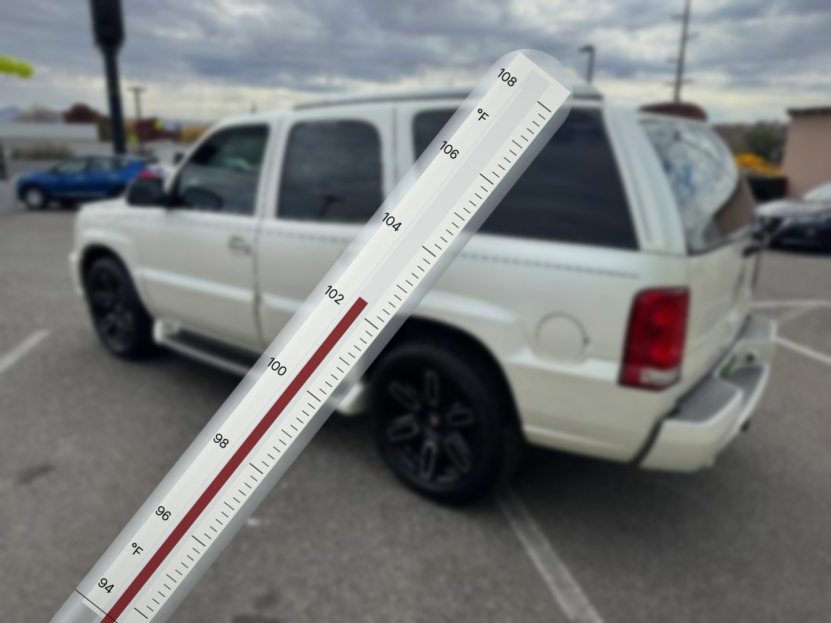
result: 102.3 °F
